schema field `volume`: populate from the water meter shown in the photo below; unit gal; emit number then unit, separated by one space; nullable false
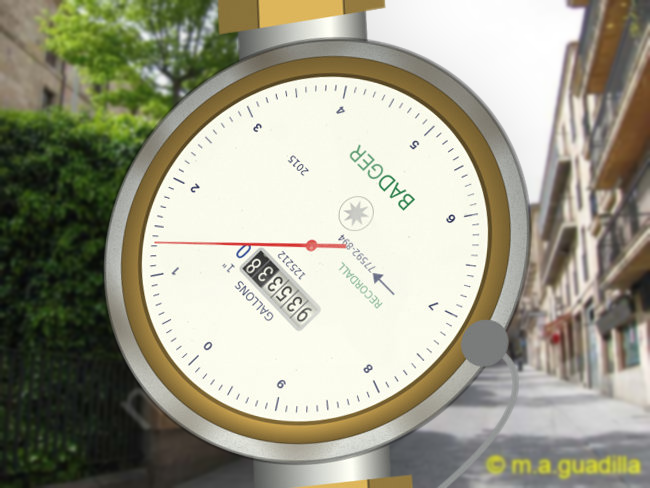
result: 9353381.3 gal
